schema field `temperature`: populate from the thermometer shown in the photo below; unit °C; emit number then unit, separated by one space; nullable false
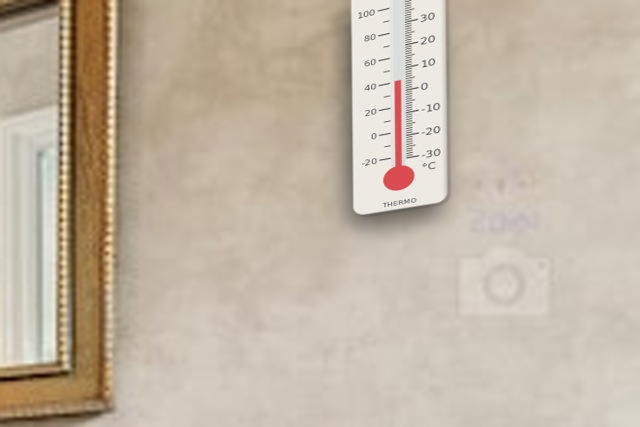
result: 5 °C
